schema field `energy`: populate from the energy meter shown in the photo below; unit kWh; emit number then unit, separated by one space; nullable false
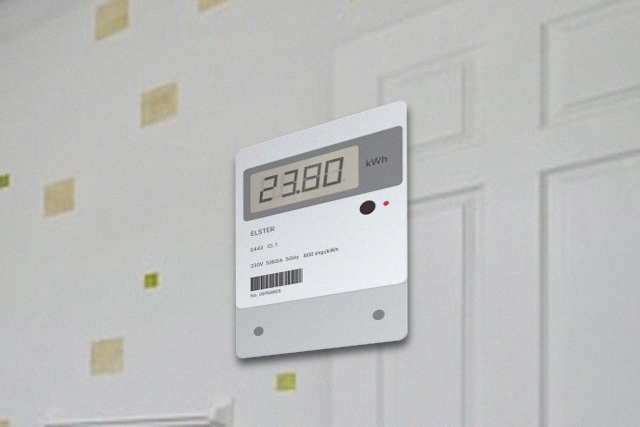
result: 23.80 kWh
